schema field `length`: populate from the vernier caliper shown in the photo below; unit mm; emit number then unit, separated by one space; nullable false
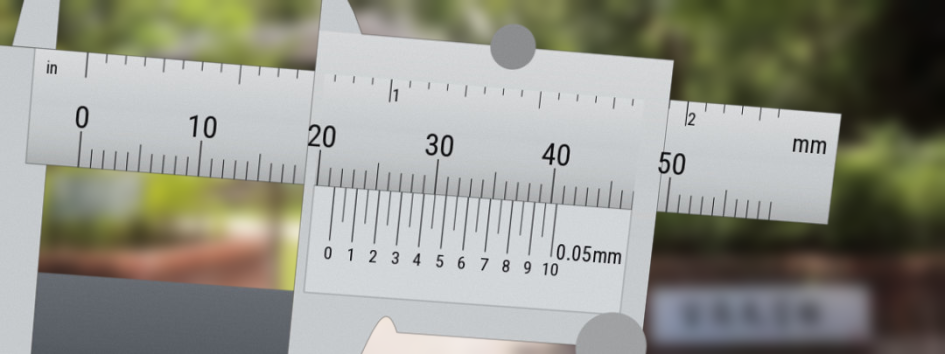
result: 21.5 mm
